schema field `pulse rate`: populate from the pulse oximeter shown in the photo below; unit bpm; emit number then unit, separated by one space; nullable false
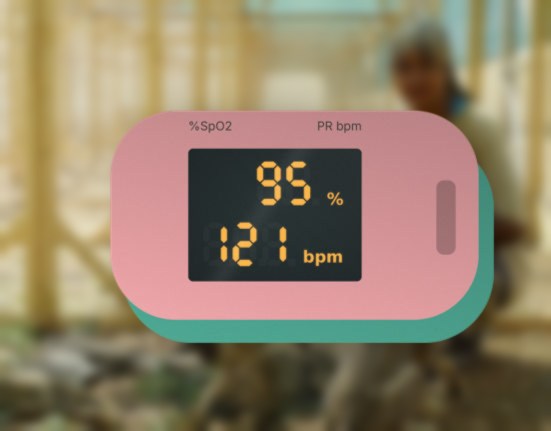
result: 121 bpm
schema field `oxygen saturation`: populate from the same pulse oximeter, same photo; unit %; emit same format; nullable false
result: 95 %
